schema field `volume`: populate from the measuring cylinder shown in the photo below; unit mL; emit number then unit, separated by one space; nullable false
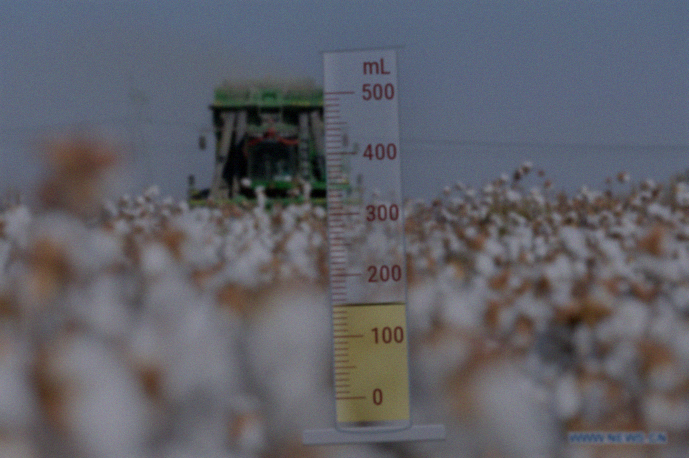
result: 150 mL
